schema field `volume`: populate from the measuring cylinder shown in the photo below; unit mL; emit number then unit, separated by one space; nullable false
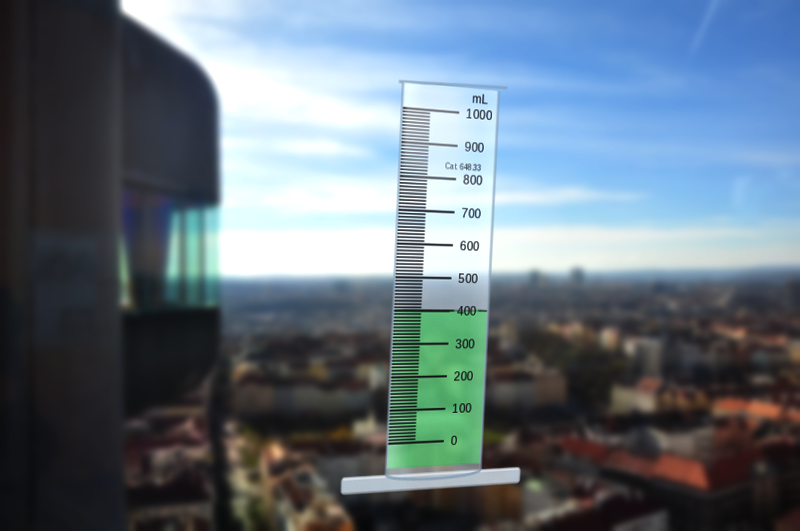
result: 400 mL
